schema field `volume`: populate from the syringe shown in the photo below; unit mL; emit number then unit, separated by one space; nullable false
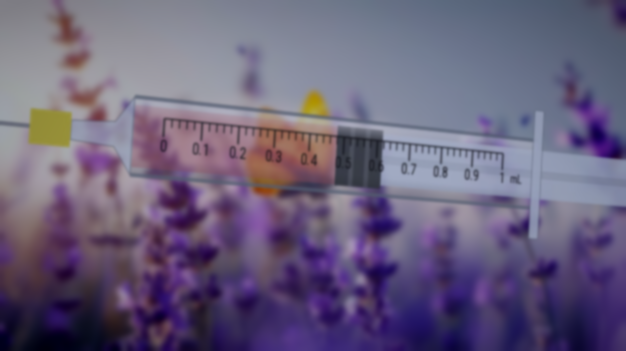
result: 0.48 mL
